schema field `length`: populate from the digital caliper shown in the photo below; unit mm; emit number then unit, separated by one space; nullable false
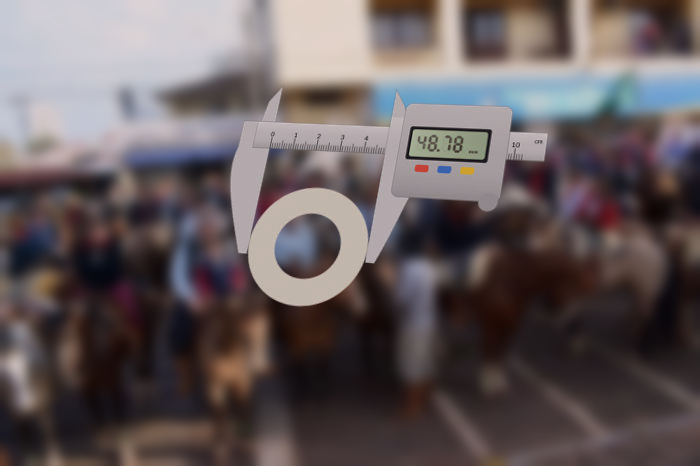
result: 48.78 mm
